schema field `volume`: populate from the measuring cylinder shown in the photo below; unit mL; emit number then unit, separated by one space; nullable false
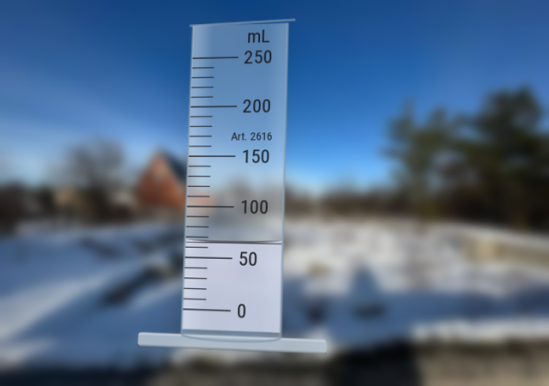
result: 65 mL
